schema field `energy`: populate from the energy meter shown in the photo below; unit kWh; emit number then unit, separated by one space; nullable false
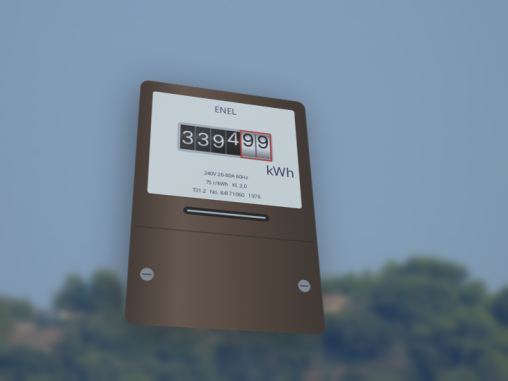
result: 3394.99 kWh
